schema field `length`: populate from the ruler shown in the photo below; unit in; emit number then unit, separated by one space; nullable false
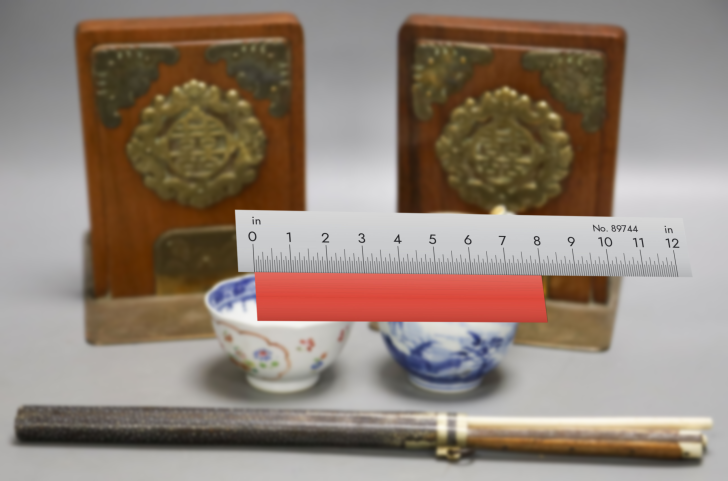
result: 8 in
